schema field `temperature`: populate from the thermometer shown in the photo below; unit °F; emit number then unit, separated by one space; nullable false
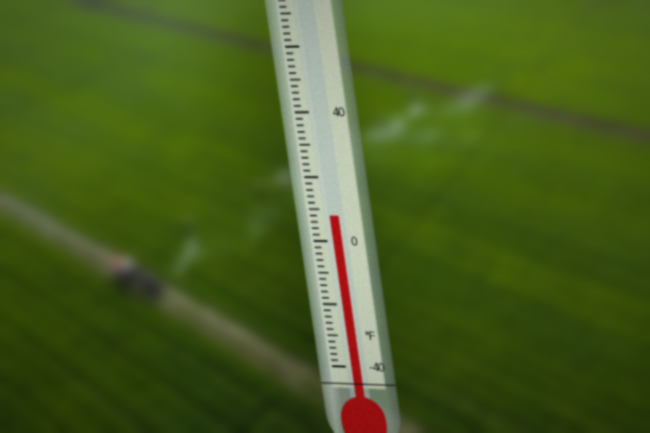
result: 8 °F
